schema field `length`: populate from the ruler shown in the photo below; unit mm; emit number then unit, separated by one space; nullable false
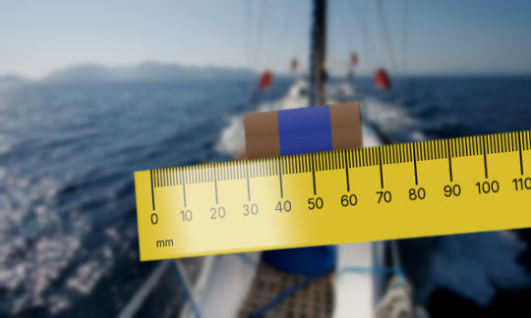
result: 35 mm
